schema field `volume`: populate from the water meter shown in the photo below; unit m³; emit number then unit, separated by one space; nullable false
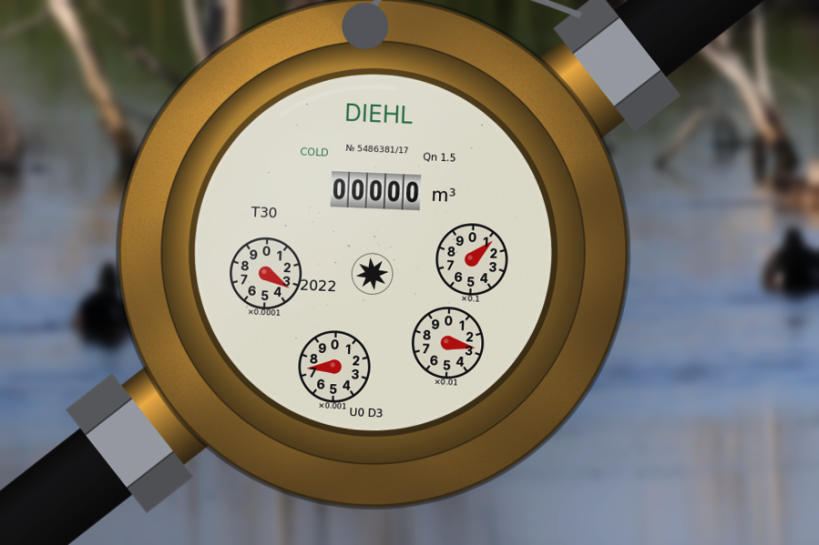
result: 0.1273 m³
